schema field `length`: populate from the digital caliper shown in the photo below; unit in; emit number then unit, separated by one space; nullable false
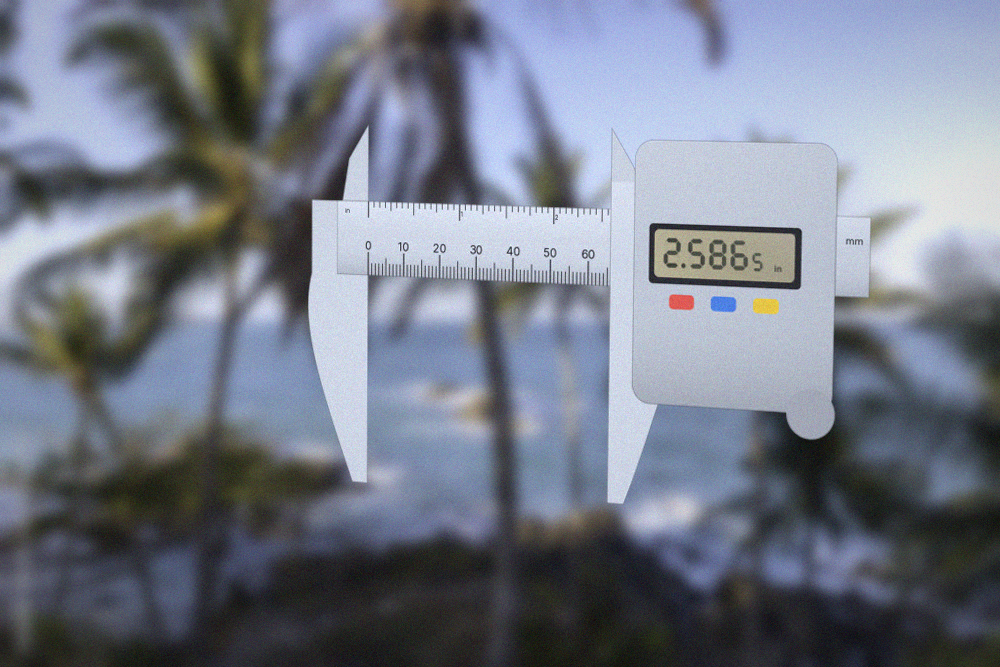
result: 2.5865 in
